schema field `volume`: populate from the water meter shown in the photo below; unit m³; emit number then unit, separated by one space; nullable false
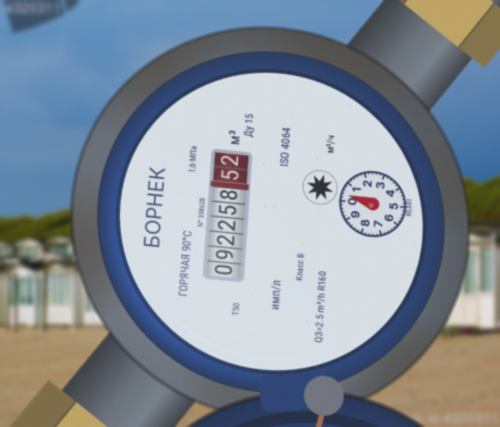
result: 92258.520 m³
